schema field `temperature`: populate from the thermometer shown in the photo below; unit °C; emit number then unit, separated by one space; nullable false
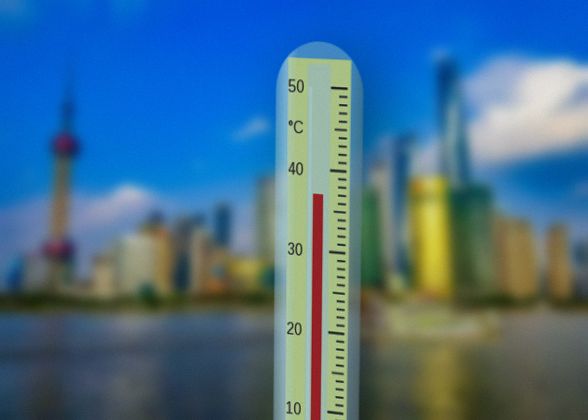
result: 37 °C
